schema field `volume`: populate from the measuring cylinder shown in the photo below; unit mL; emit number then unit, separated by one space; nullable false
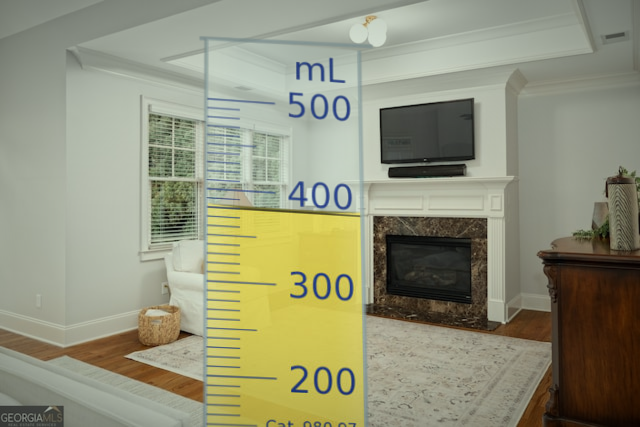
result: 380 mL
